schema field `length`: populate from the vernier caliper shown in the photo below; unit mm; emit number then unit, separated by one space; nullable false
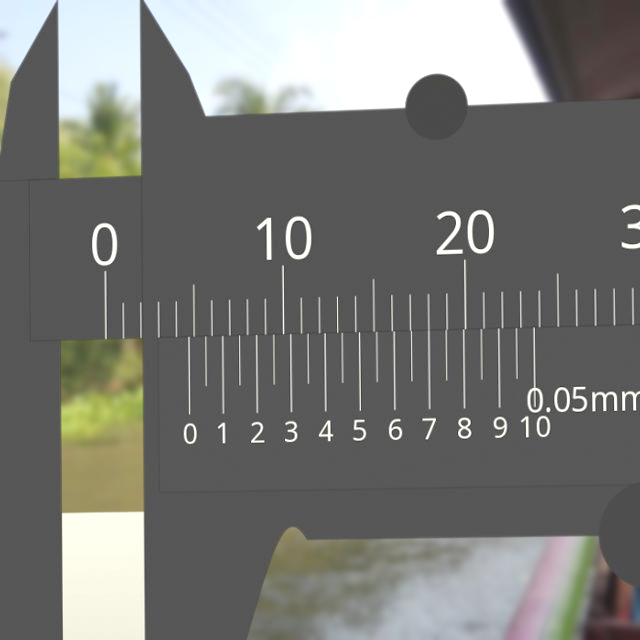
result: 4.7 mm
